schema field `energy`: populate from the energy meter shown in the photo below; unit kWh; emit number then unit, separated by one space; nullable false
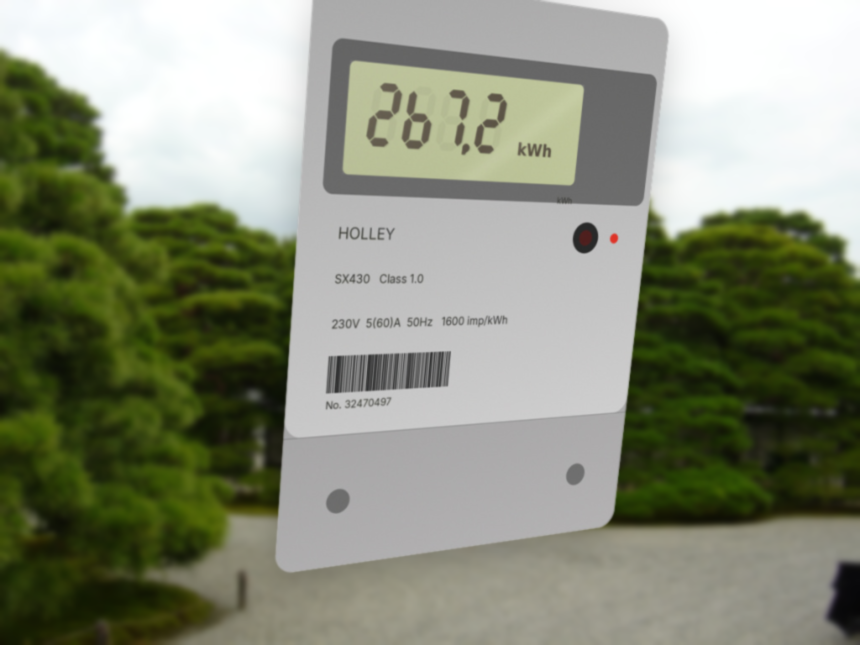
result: 267.2 kWh
